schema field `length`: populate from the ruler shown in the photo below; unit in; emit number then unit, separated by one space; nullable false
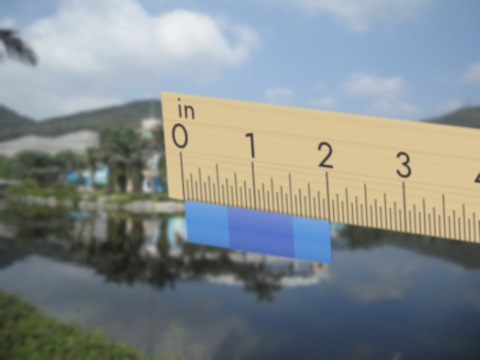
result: 2 in
